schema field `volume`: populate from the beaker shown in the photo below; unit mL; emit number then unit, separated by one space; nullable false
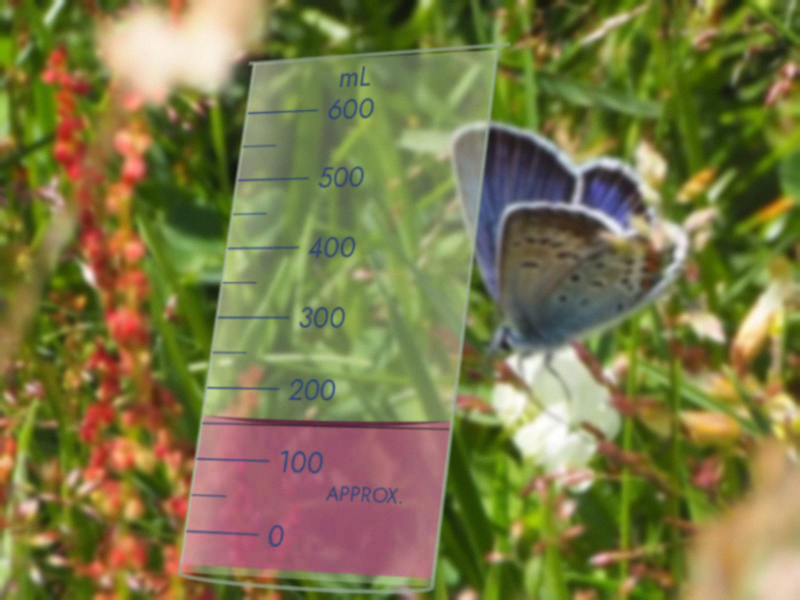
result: 150 mL
